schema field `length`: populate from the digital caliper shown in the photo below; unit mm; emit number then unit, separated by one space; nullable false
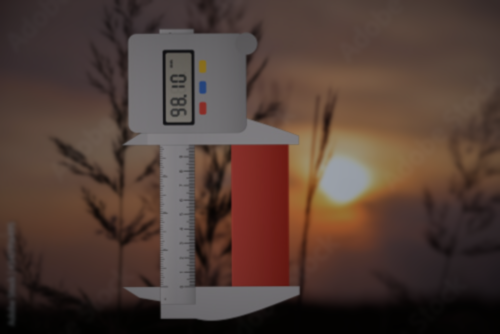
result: 98.10 mm
